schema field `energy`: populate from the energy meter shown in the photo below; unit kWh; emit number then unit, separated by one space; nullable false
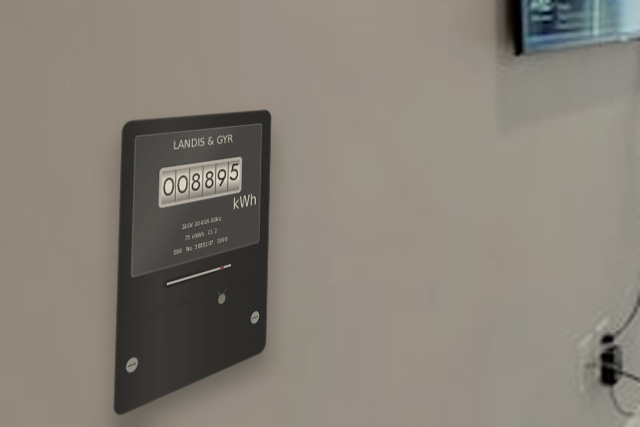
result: 8895 kWh
